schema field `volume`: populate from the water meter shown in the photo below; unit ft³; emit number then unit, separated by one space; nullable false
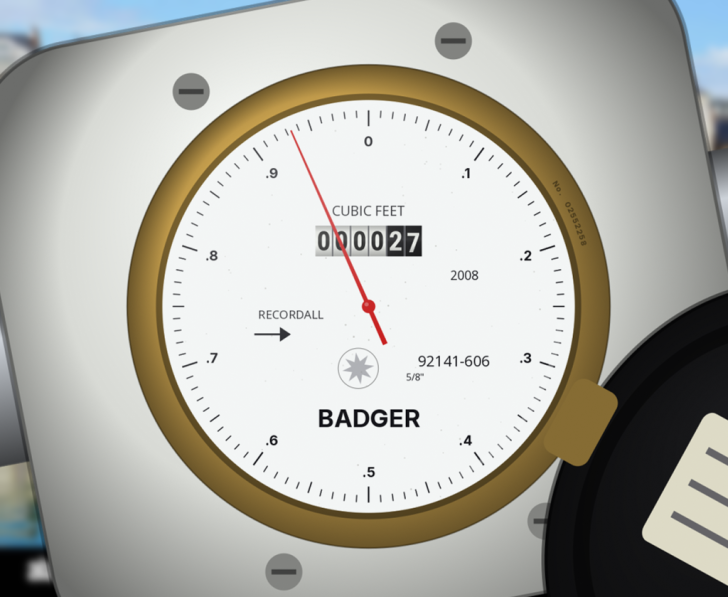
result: 26.93 ft³
